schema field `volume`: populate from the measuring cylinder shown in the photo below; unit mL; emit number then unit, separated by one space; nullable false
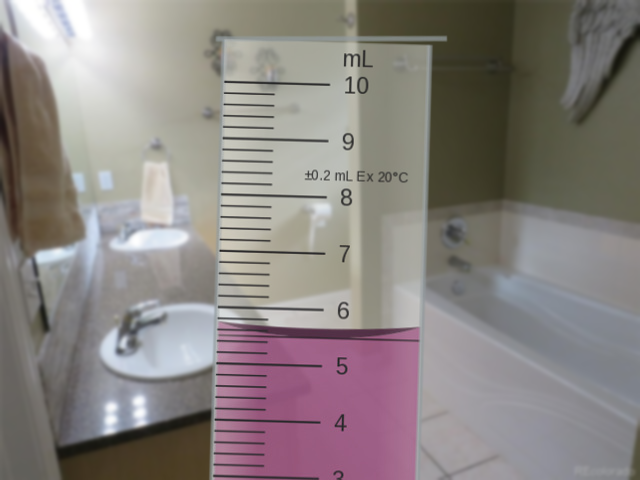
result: 5.5 mL
